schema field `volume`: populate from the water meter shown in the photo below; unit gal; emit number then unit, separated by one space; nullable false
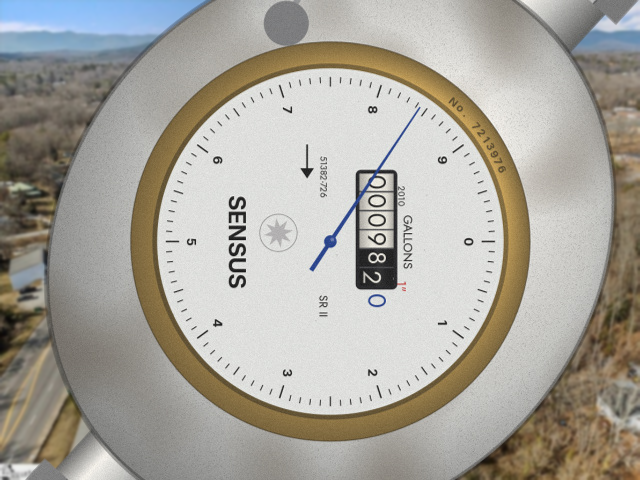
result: 9818.4 gal
